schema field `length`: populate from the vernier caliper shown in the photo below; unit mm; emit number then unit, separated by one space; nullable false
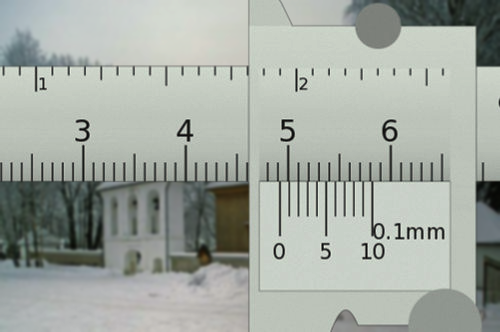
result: 49.2 mm
